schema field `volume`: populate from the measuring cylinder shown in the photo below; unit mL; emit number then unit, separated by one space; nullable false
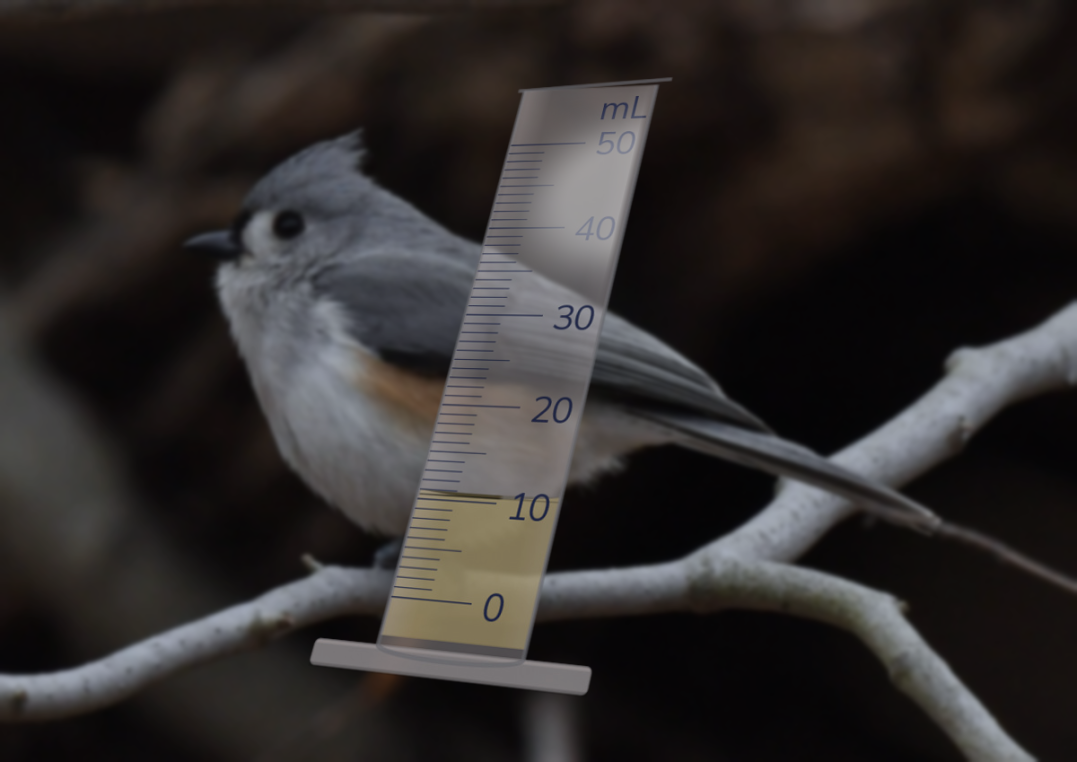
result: 10.5 mL
